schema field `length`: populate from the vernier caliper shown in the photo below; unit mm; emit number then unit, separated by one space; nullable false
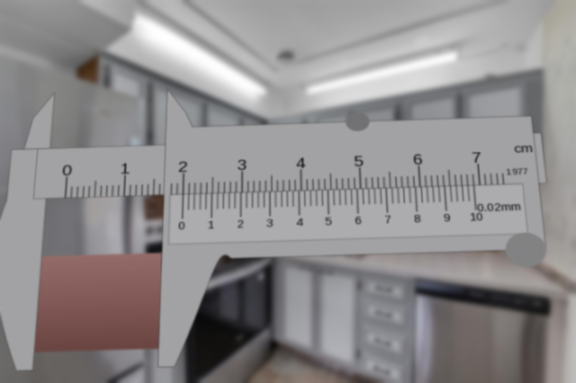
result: 20.0 mm
